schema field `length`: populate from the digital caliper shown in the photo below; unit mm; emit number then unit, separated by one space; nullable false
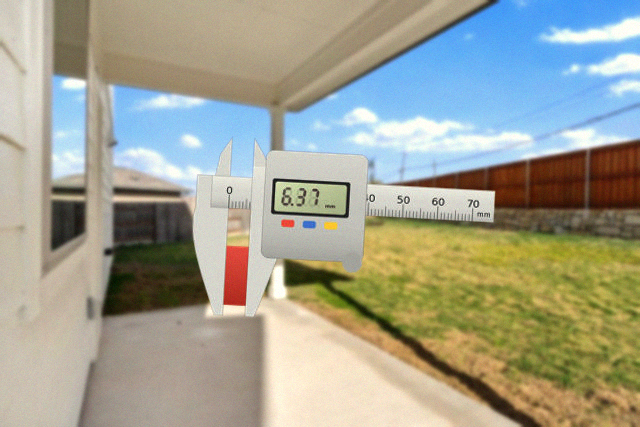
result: 6.37 mm
